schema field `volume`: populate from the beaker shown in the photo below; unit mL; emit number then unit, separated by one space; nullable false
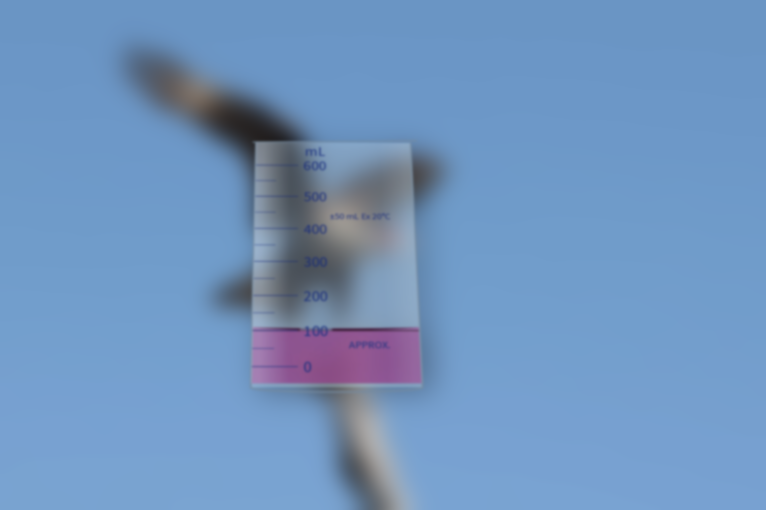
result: 100 mL
